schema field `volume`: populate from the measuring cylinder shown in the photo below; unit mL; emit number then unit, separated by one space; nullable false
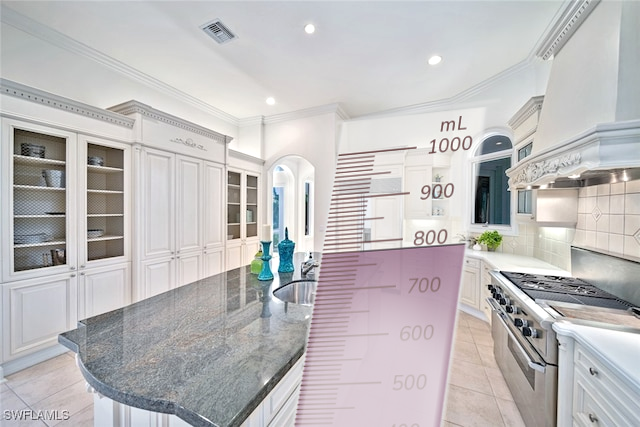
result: 780 mL
